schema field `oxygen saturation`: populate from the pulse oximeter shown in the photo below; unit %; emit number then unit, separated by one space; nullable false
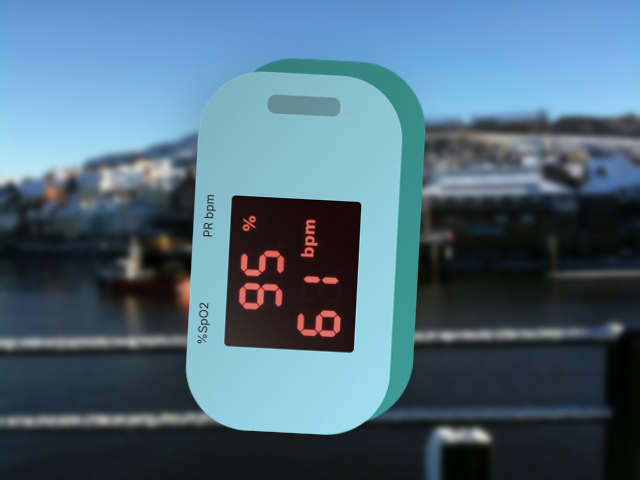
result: 95 %
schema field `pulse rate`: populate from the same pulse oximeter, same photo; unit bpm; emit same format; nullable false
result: 61 bpm
